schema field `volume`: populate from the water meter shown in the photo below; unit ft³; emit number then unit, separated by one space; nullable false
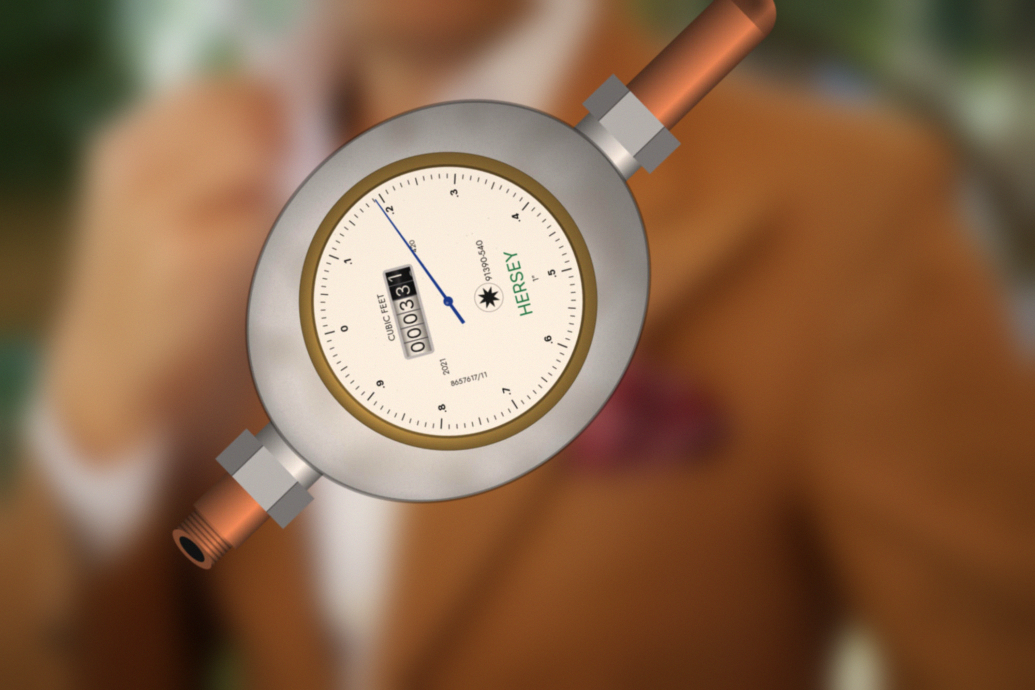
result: 331.19 ft³
